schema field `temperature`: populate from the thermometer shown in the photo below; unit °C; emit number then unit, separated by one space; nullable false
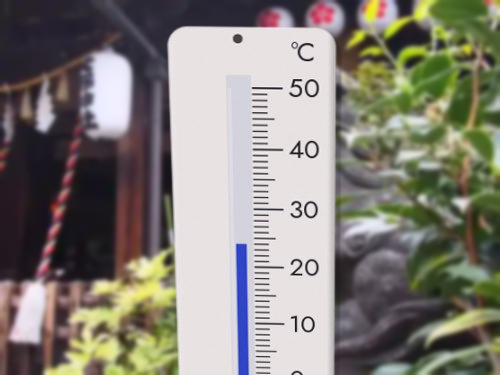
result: 24 °C
